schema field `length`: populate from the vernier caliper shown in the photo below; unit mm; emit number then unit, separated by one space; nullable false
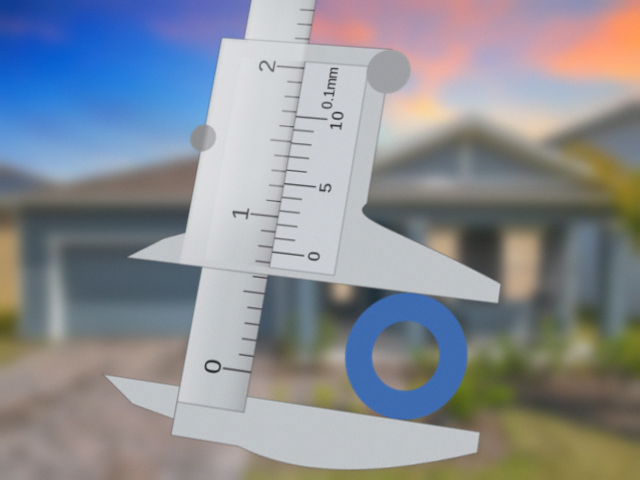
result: 7.7 mm
